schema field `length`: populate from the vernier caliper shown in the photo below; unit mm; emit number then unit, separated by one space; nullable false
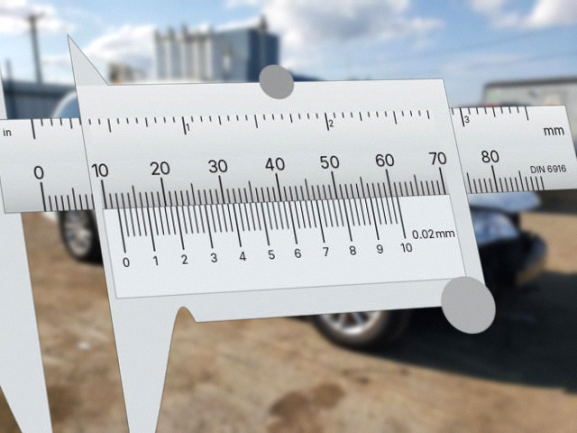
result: 12.0 mm
